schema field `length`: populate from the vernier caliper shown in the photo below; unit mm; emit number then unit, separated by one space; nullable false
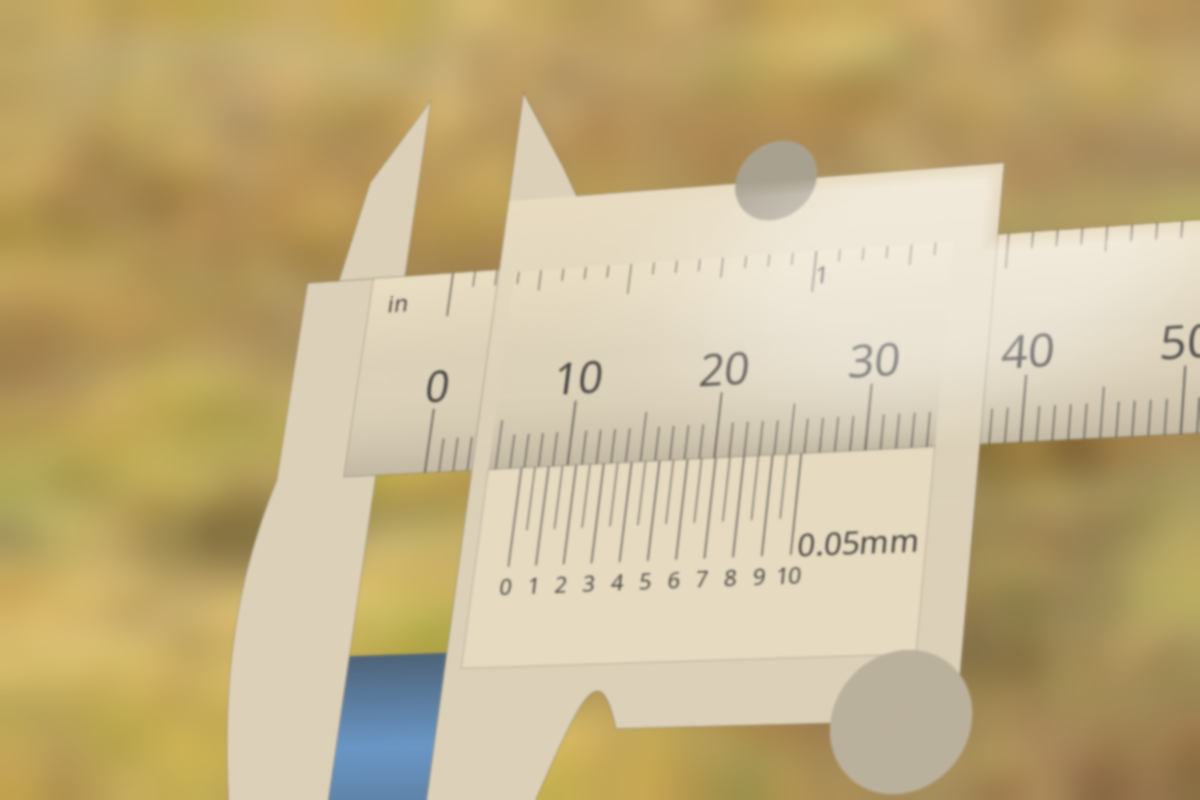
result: 6.8 mm
